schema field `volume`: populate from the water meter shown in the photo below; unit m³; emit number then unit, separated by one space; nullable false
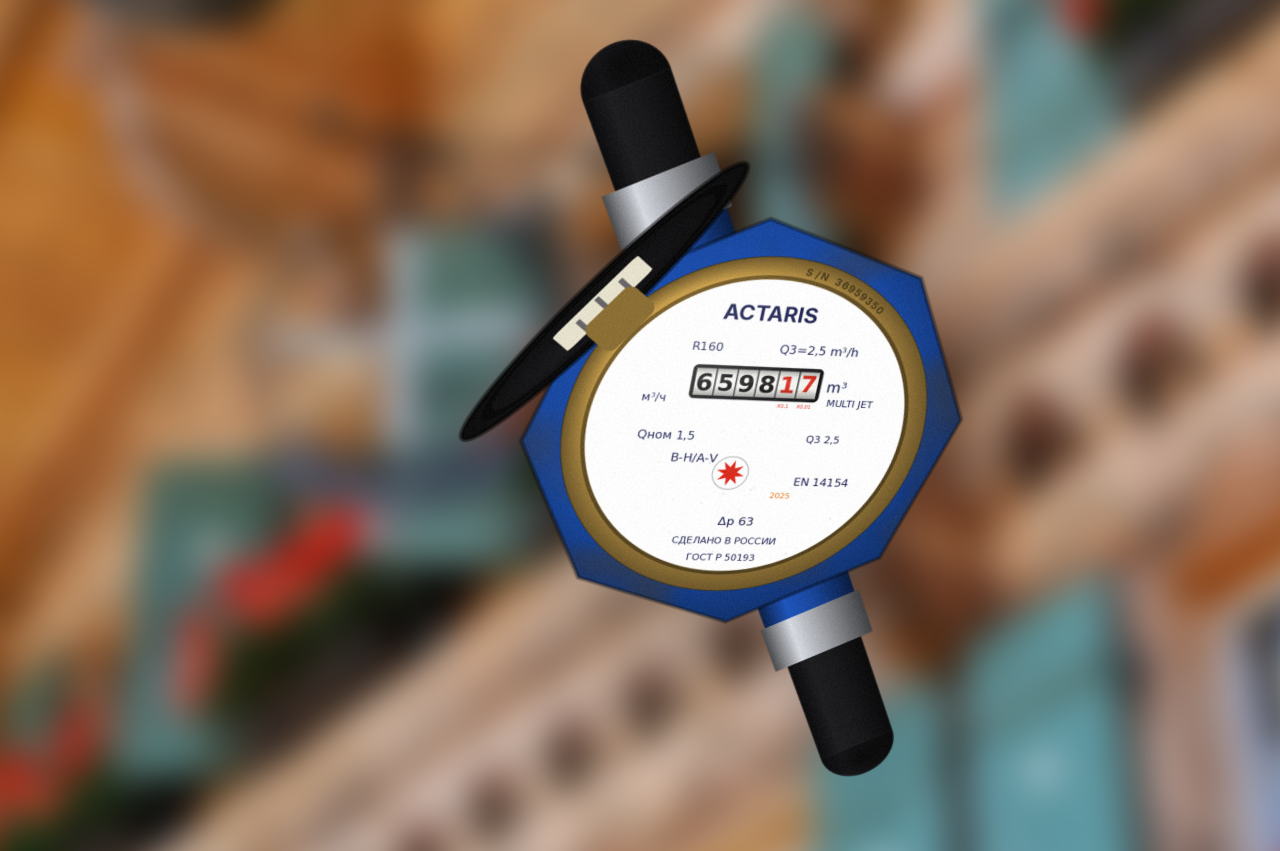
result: 6598.17 m³
